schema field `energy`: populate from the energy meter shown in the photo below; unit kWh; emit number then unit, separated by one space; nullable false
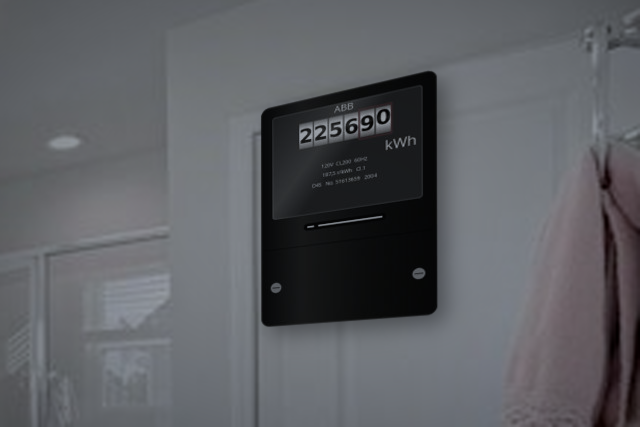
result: 2256.90 kWh
